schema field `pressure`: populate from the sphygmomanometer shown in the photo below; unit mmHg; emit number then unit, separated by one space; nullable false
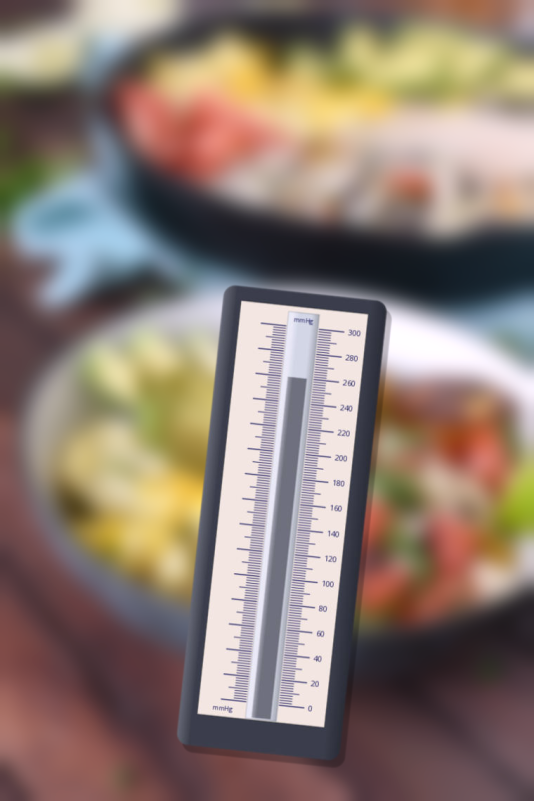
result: 260 mmHg
